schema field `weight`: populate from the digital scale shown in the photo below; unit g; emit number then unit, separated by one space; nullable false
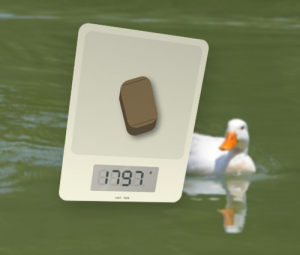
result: 1797 g
